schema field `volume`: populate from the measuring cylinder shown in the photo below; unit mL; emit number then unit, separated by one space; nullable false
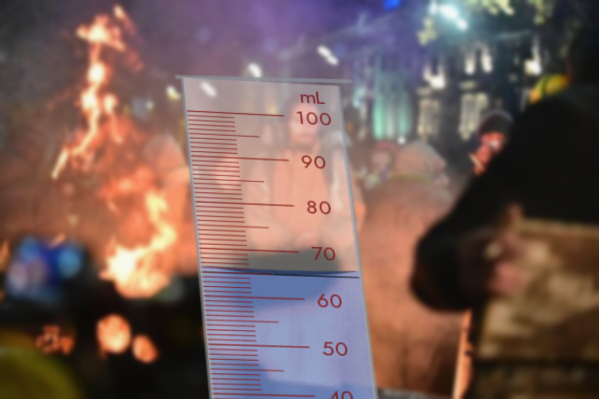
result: 65 mL
